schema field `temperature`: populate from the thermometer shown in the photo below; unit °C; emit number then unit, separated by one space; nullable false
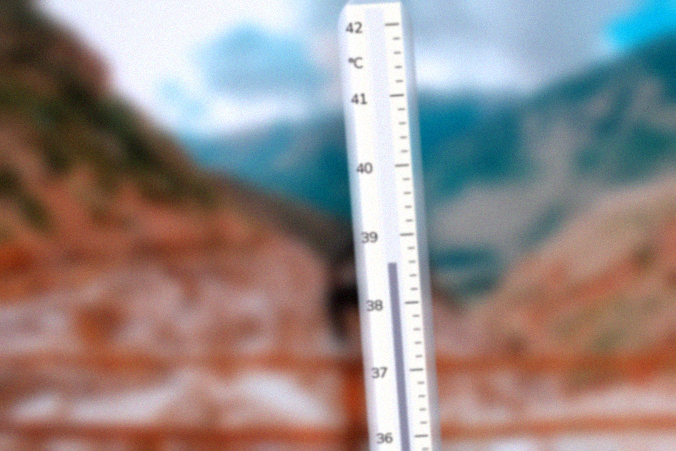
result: 38.6 °C
